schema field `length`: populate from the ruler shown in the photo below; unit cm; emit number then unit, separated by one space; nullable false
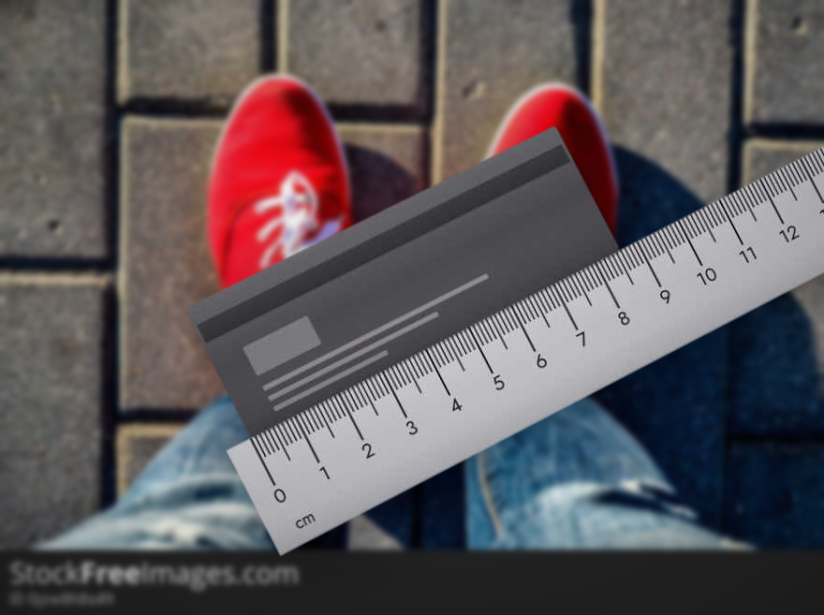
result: 8.6 cm
